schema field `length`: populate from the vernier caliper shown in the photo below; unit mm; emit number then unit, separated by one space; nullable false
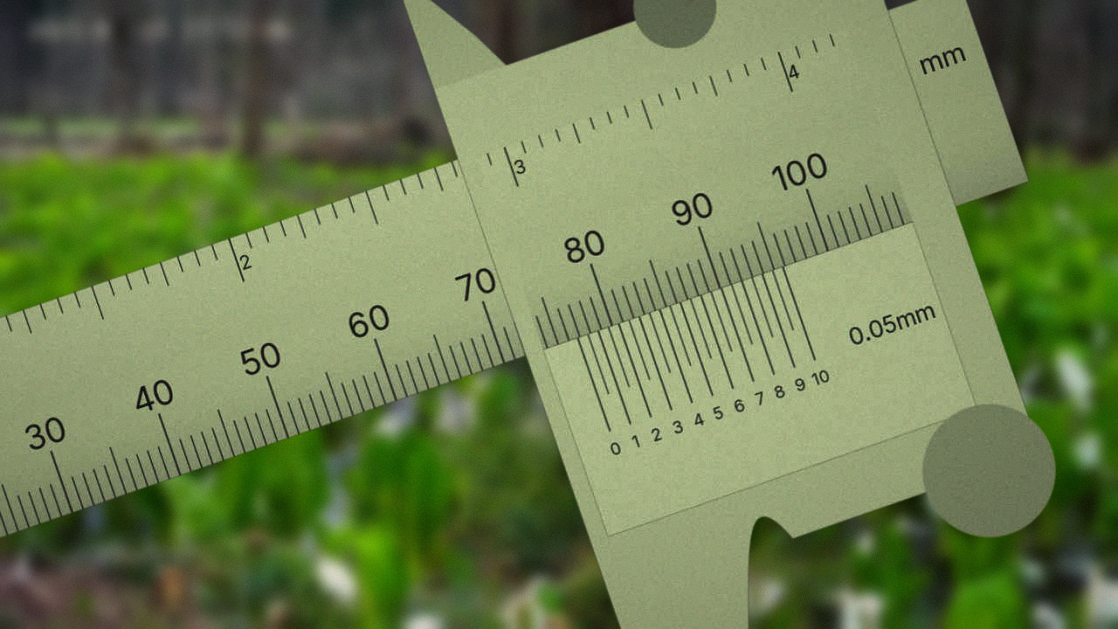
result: 76.8 mm
